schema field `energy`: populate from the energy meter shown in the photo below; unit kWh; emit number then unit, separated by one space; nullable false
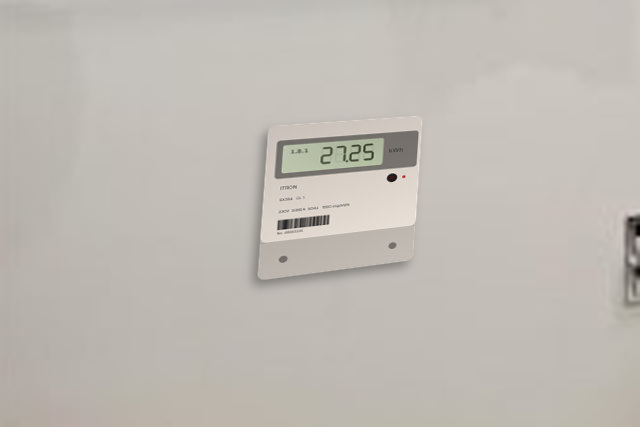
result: 27.25 kWh
